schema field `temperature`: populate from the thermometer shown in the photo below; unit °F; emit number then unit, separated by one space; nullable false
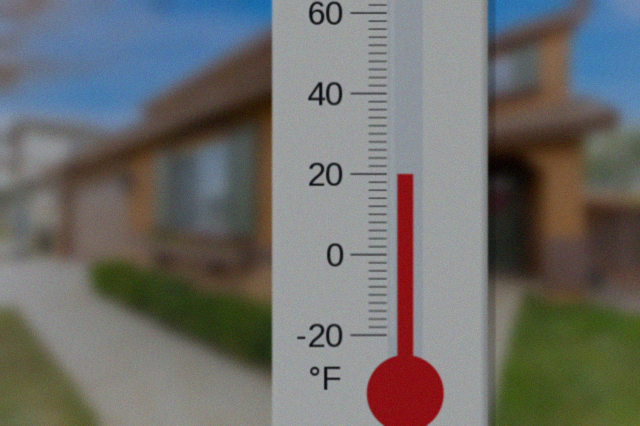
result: 20 °F
